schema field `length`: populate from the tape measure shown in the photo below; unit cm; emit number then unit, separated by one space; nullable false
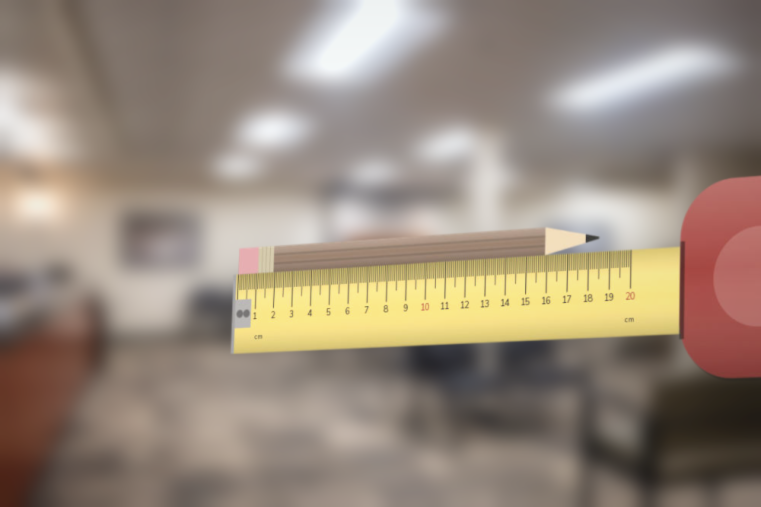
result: 18.5 cm
